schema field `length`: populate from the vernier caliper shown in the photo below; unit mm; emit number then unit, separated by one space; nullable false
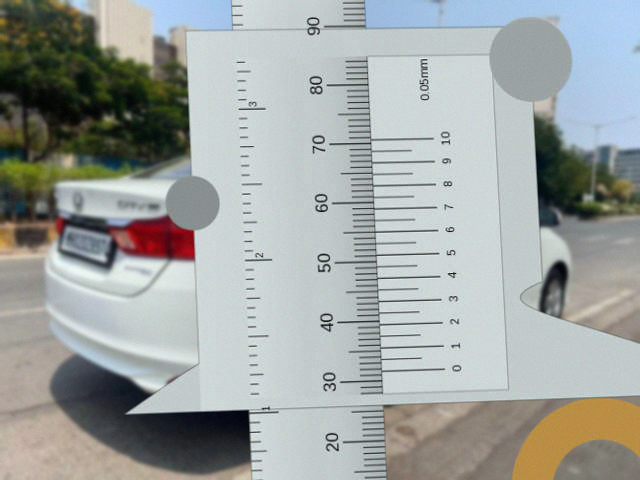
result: 31.6 mm
